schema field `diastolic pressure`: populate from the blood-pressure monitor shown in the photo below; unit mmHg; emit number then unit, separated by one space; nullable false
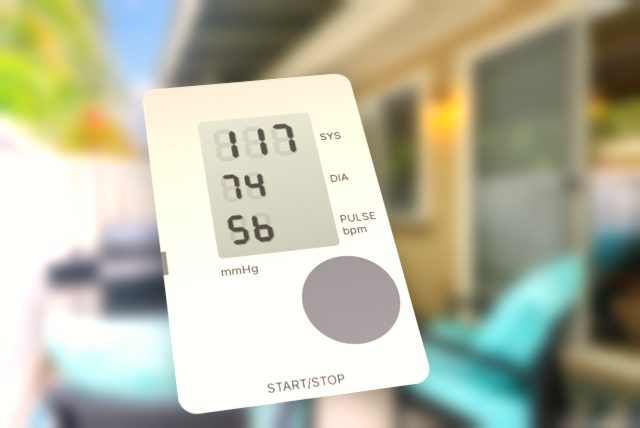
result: 74 mmHg
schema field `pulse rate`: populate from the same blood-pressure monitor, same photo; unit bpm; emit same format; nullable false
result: 56 bpm
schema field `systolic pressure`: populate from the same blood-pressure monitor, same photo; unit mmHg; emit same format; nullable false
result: 117 mmHg
